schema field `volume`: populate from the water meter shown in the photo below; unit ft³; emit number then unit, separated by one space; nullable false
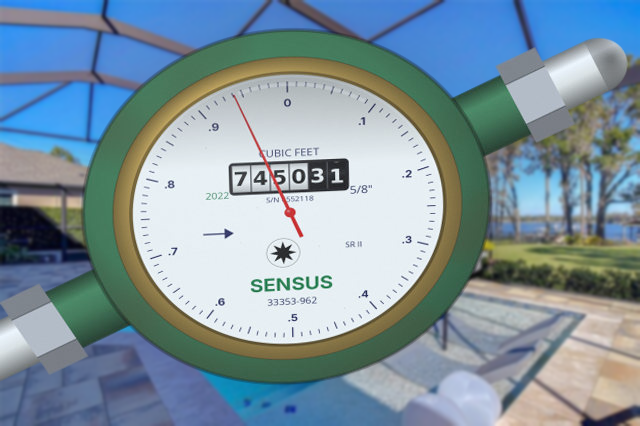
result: 745030.94 ft³
